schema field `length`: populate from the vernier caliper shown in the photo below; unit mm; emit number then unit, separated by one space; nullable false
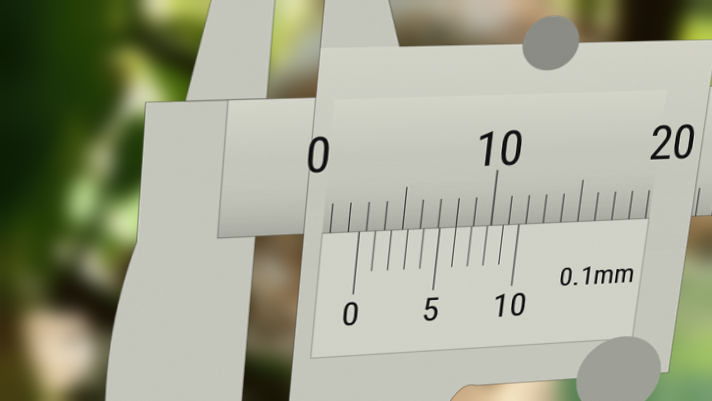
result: 2.6 mm
